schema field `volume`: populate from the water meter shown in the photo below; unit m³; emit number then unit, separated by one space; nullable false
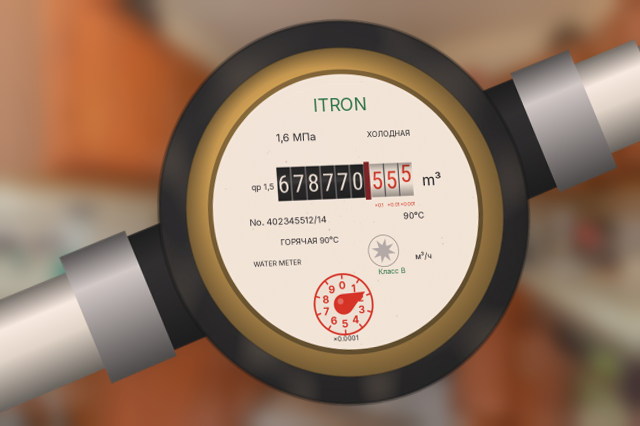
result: 678770.5551 m³
